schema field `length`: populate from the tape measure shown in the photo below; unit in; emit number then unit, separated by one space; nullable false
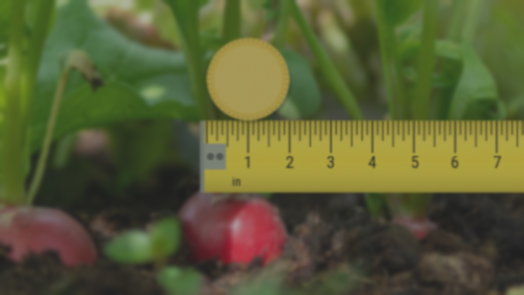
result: 2 in
